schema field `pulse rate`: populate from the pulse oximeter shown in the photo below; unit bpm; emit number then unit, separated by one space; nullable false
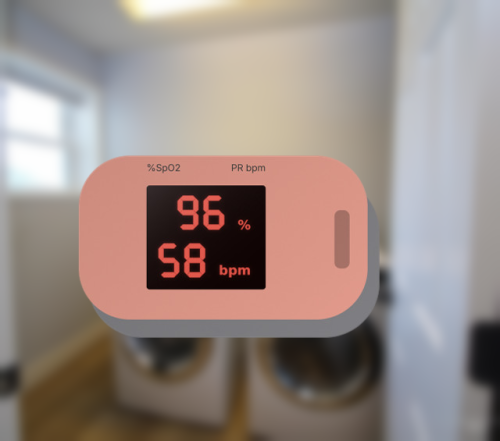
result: 58 bpm
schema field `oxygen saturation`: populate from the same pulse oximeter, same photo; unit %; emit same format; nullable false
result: 96 %
